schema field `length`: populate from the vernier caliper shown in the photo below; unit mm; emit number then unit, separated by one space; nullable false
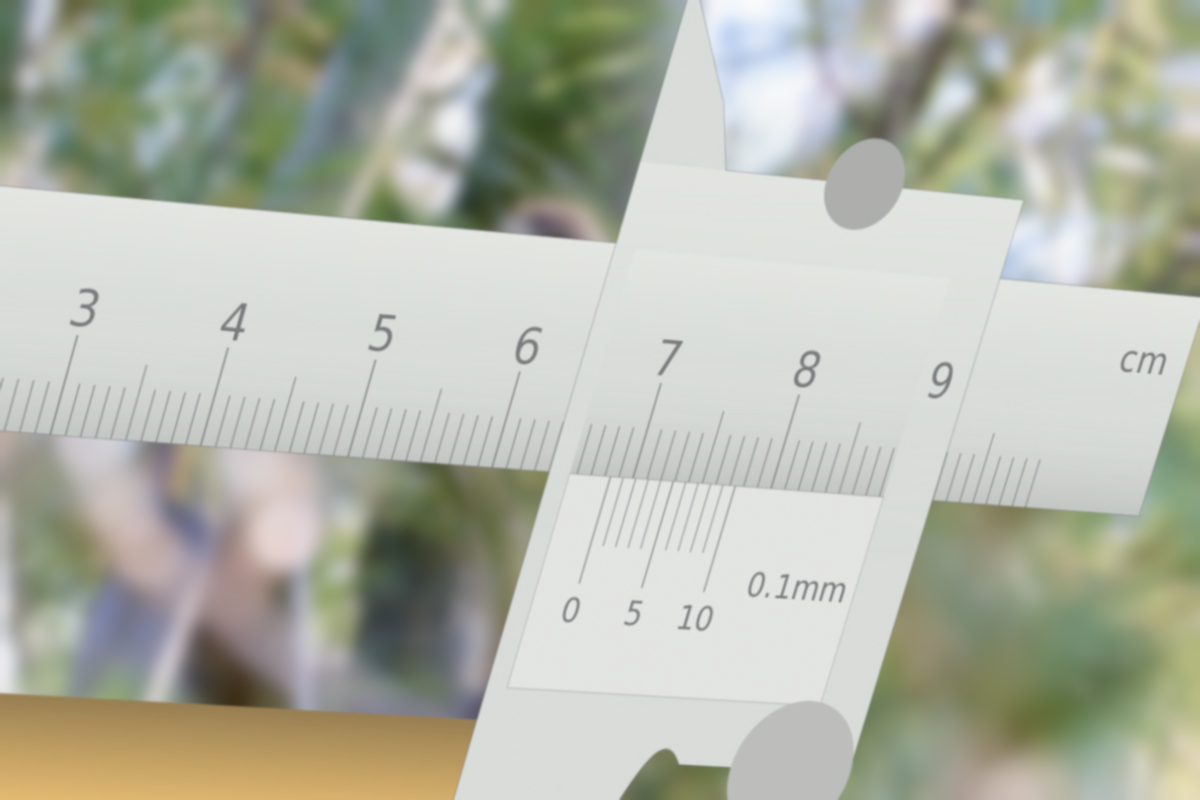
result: 68.4 mm
